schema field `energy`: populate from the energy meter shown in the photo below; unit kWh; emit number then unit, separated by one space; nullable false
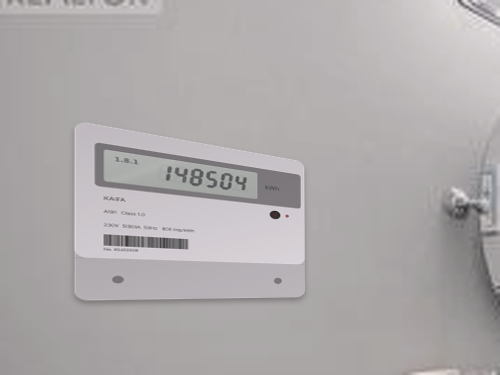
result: 148504 kWh
